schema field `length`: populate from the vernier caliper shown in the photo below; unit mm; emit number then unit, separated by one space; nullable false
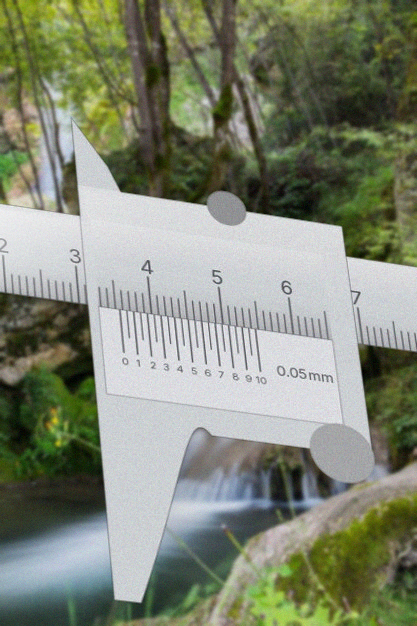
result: 35.6 mm
